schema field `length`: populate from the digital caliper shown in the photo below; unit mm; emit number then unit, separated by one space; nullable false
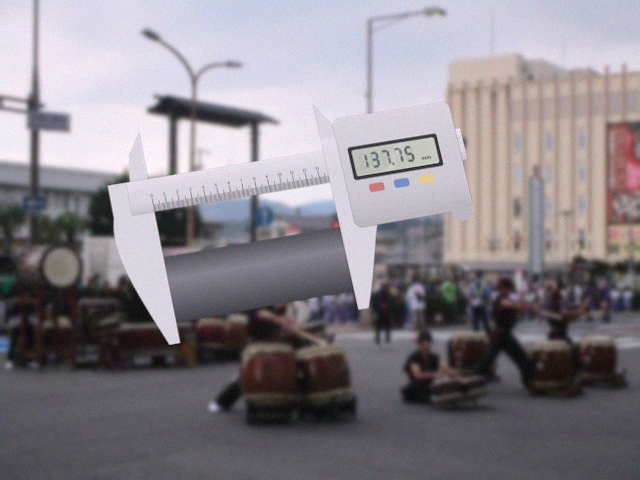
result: 137.75 mm
